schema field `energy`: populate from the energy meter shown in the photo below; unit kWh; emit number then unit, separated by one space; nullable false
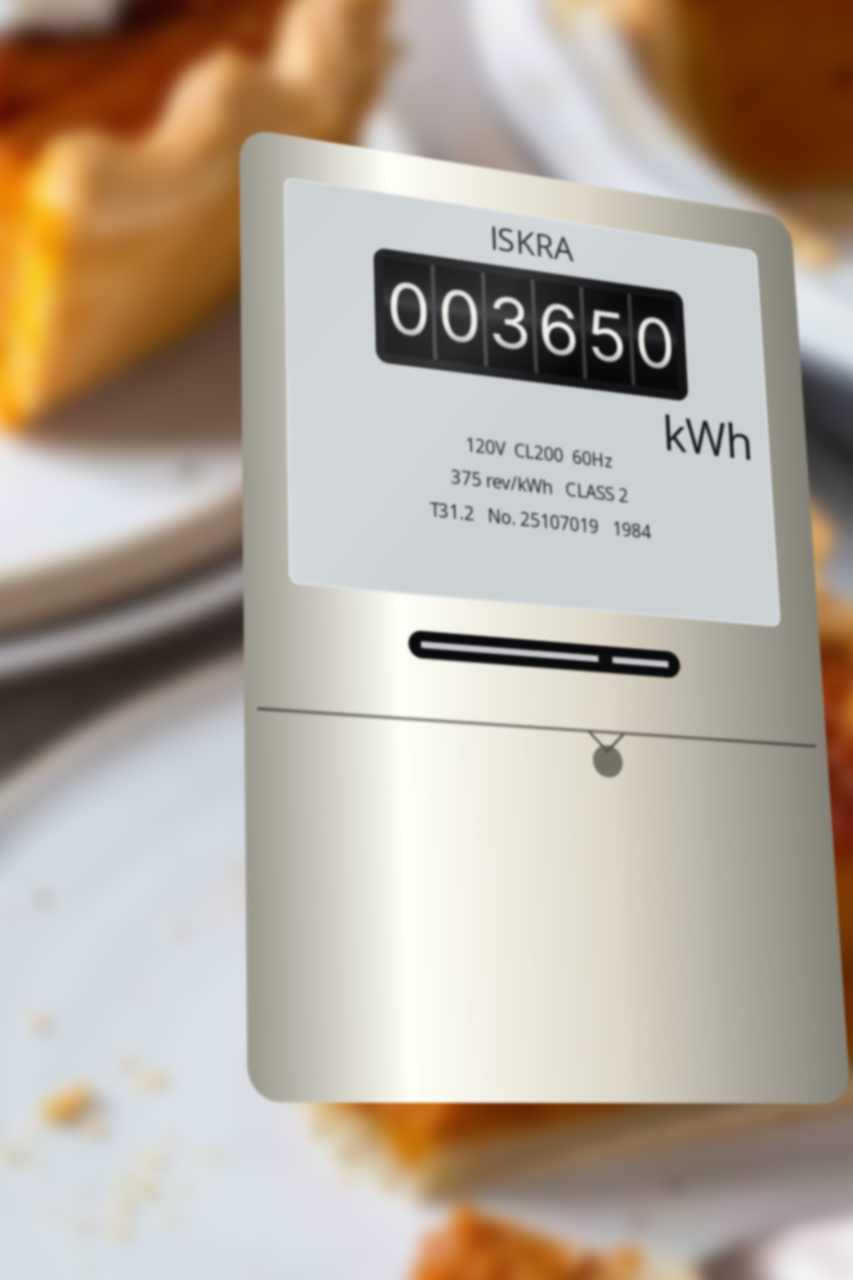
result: 3650 kWh
